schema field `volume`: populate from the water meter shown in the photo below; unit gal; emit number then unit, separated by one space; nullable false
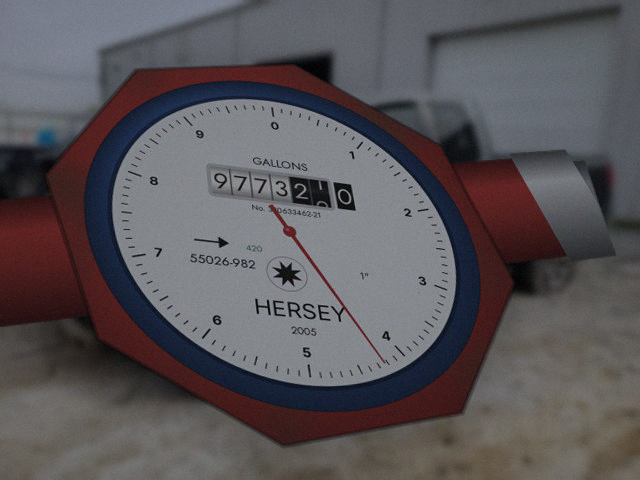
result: 9773214.2 gal
